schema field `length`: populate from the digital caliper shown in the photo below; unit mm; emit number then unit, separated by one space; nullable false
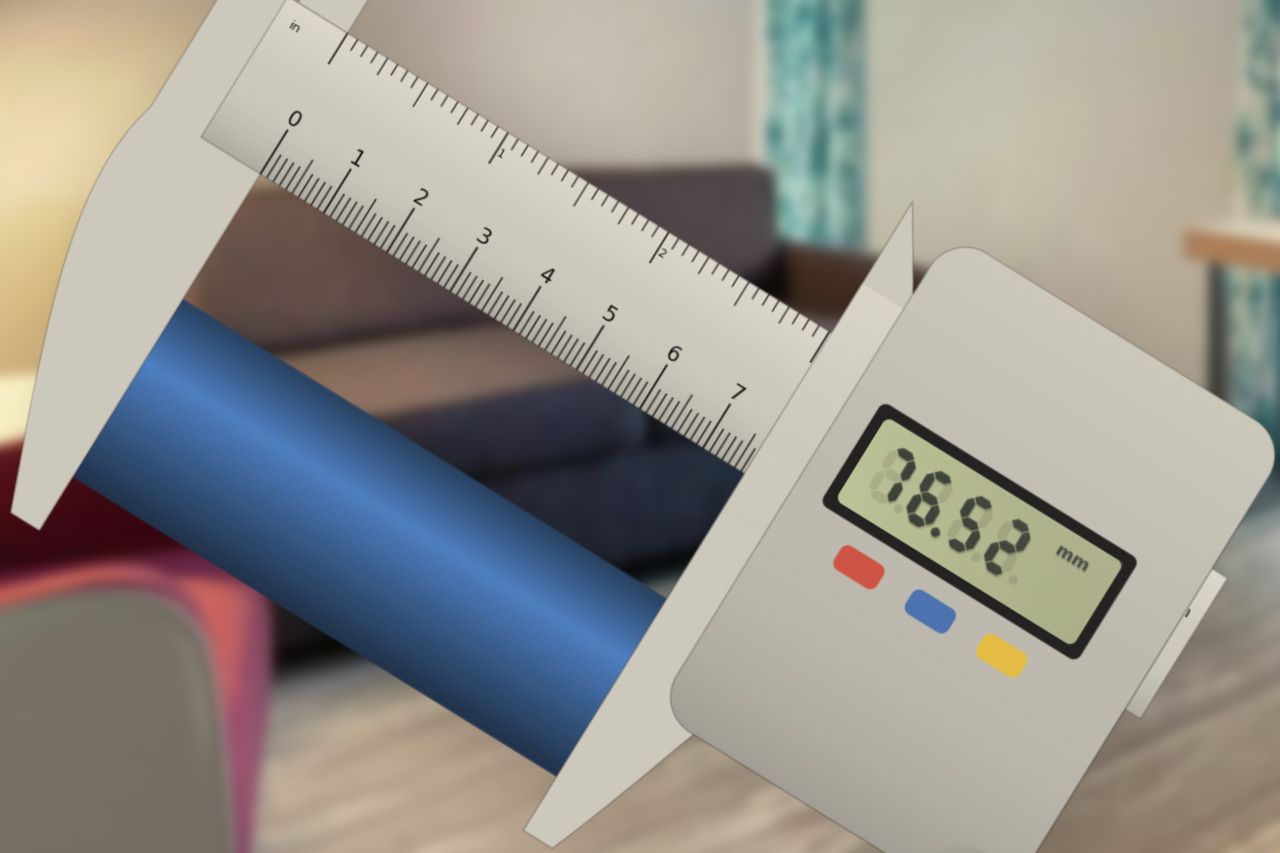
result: 76.52 mm
